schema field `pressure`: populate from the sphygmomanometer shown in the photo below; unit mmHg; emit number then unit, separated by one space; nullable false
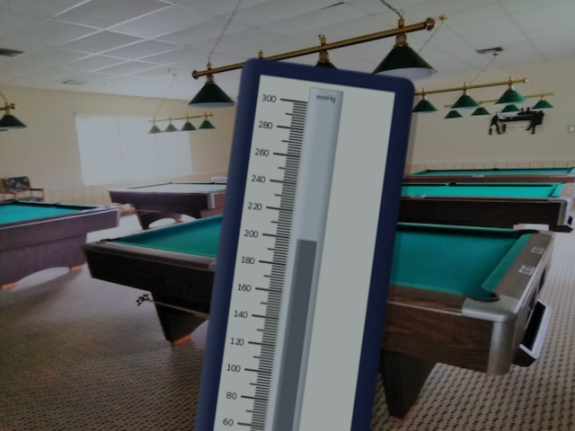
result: 200 mmHg
